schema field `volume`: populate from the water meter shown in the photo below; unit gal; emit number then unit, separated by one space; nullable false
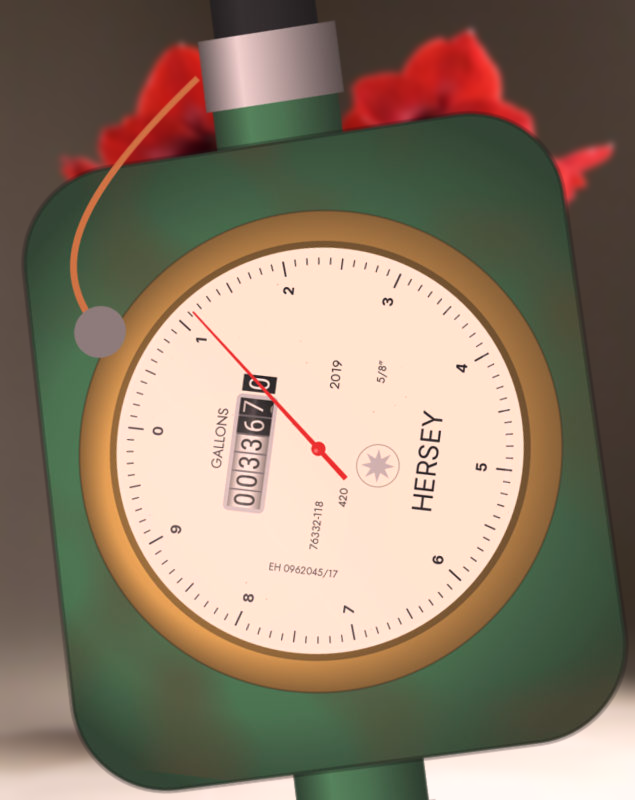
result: 33671.1 gal
